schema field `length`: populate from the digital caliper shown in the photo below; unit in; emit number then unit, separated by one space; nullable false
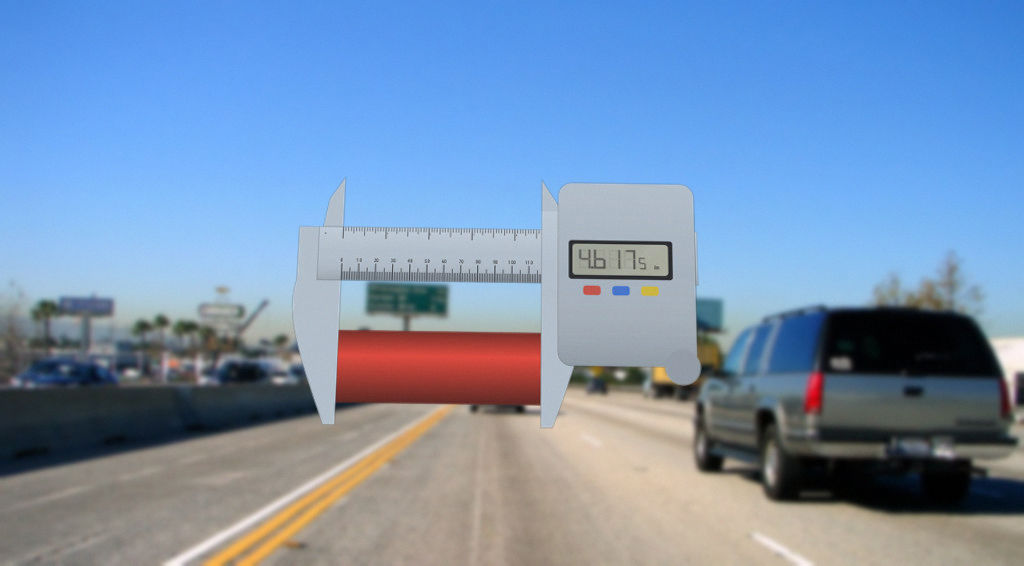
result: 4.6175 in
